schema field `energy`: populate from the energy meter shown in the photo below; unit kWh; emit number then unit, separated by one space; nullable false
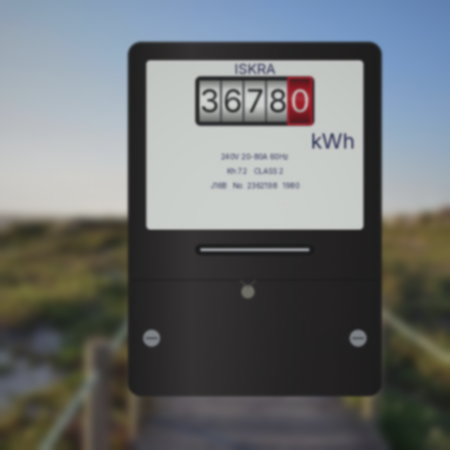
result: 3678.0 kWh
